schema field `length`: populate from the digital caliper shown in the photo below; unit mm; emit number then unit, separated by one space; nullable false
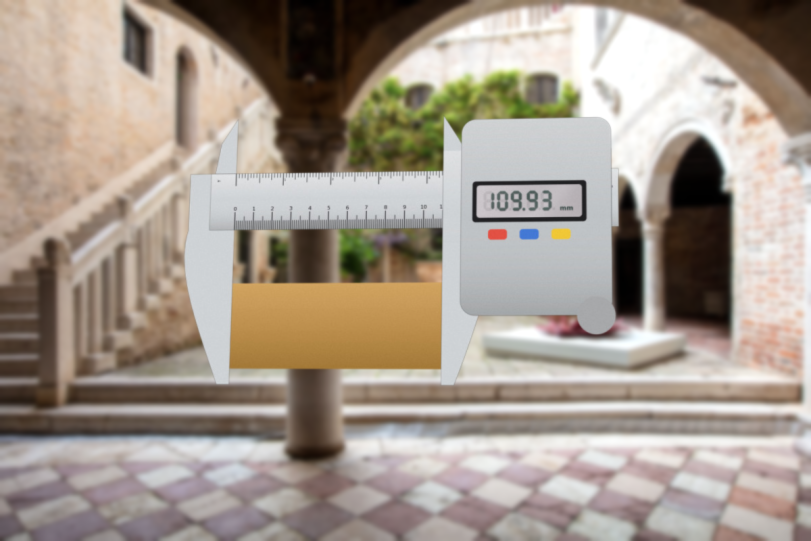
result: 109.93 mm
